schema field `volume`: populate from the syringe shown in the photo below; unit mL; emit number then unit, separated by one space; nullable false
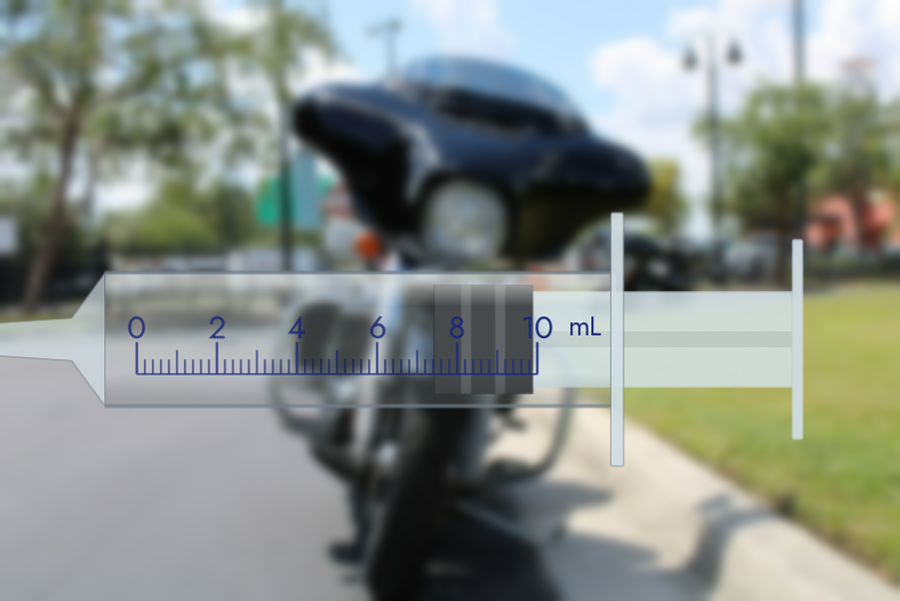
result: 7.4 mL
